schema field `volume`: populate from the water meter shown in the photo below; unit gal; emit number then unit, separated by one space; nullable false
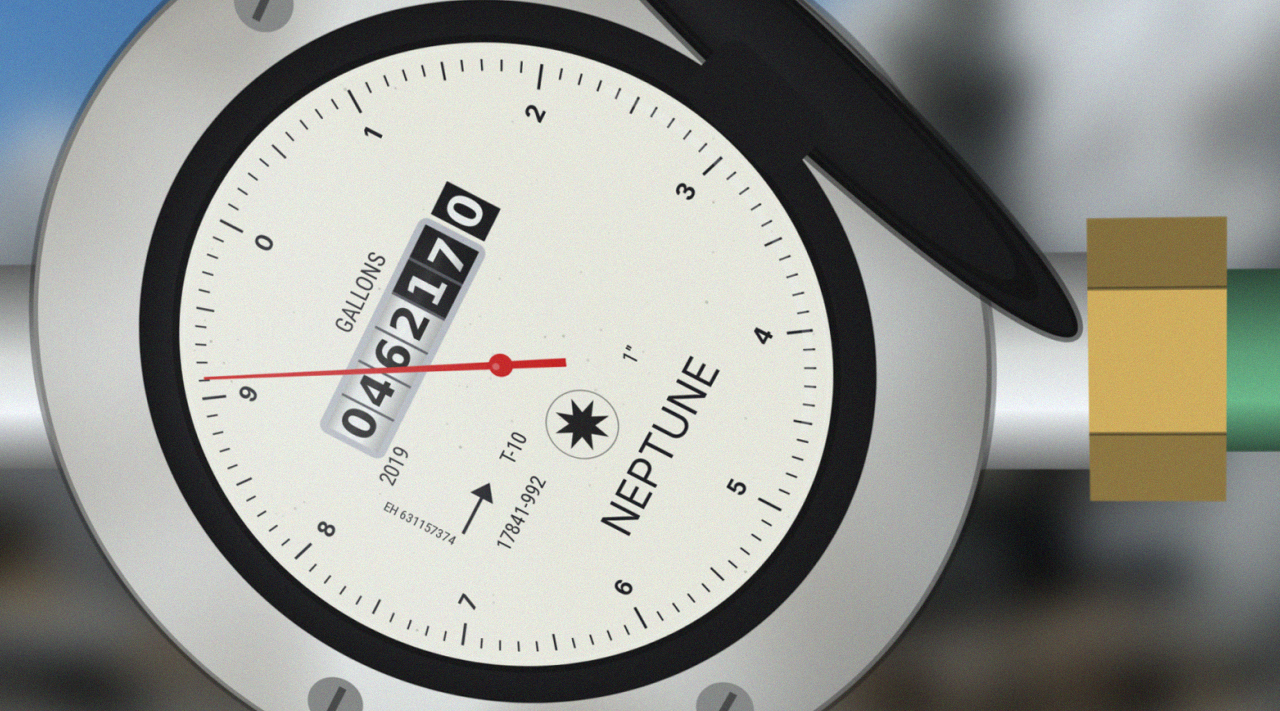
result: 462169.1 gal
